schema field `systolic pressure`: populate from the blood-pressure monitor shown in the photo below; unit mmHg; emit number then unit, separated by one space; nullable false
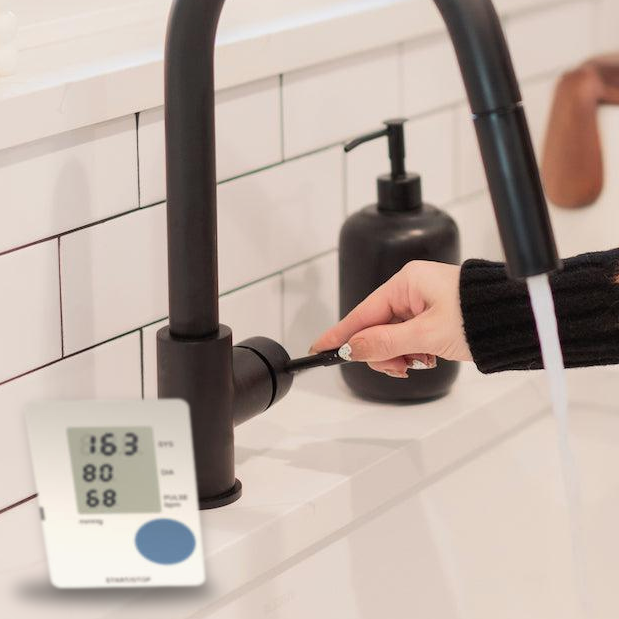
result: 163 mmHg
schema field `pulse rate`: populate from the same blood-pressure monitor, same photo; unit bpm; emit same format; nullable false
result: 68 bpm
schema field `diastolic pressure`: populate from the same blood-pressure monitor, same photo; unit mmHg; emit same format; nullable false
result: 80 mmHg
